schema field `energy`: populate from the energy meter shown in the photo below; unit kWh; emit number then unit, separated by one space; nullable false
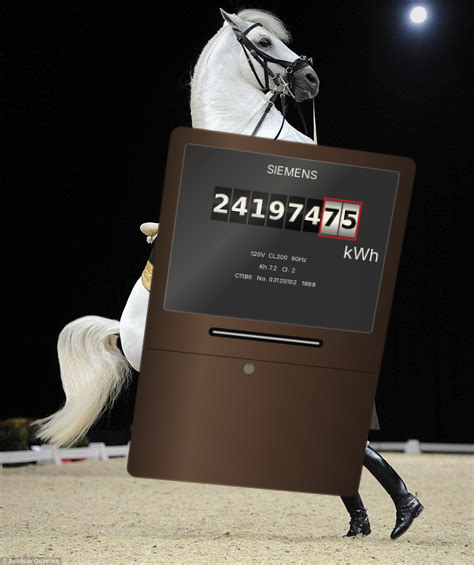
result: 241974.75 kWh
